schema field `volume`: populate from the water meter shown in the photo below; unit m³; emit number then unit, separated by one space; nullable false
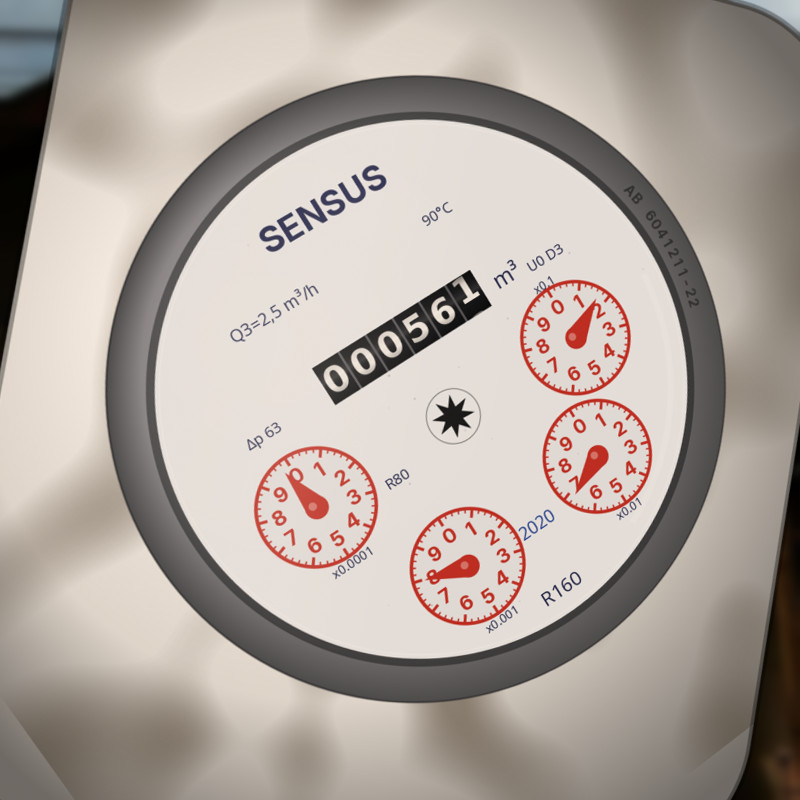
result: 561.1679 m³
